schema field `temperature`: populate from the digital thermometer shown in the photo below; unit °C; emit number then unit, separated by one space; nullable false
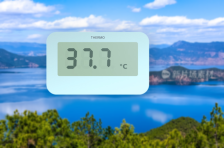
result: 37.7 °C
